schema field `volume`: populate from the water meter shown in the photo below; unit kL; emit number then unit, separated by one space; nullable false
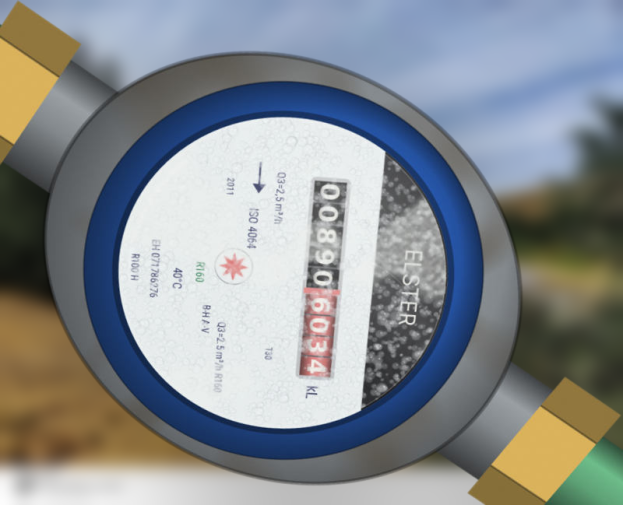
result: 890.6034 kL
